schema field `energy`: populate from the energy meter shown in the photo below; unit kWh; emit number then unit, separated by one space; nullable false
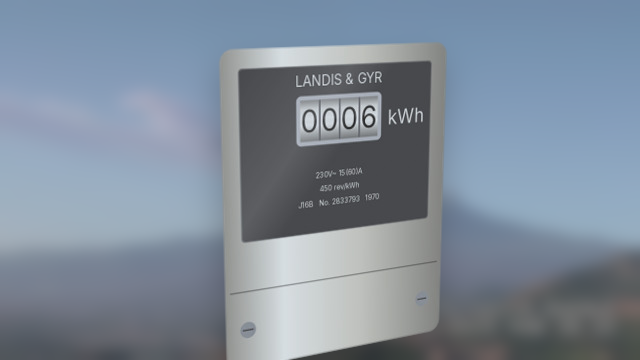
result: 6 kWh
